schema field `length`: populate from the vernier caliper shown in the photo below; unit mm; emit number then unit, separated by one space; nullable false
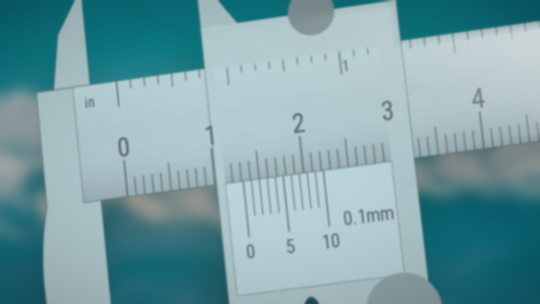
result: 13.2 mm
